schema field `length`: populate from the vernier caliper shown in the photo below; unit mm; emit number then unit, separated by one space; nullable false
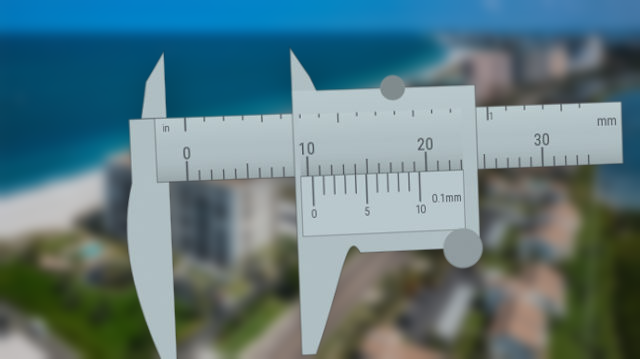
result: 10.4 mm
